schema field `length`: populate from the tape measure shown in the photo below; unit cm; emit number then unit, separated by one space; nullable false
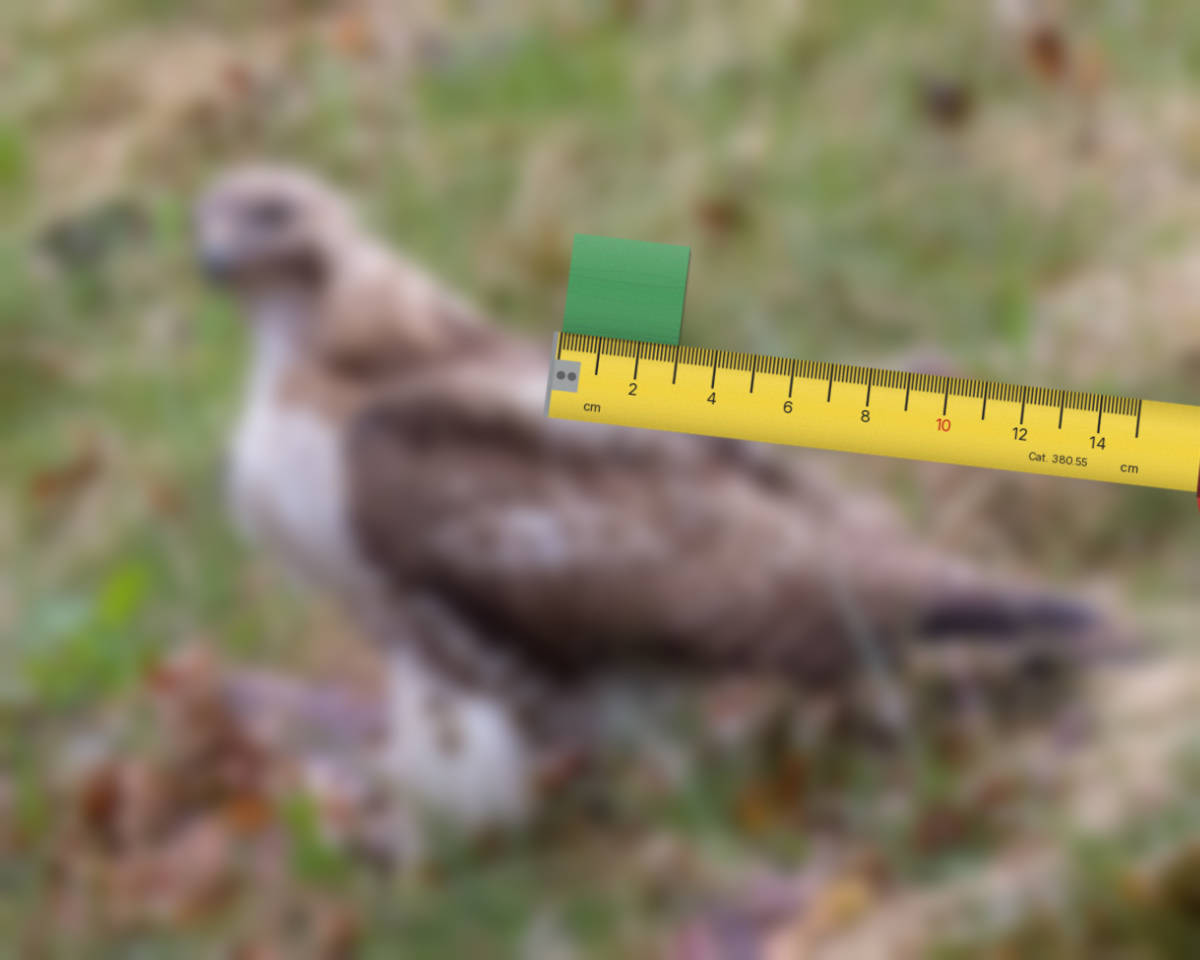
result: 3 cm
